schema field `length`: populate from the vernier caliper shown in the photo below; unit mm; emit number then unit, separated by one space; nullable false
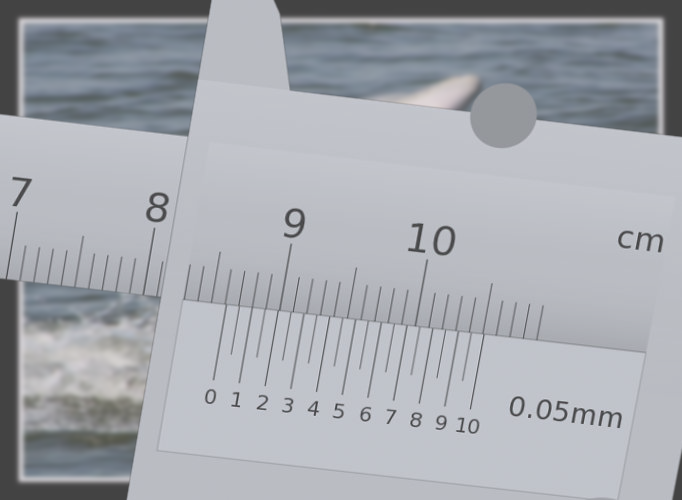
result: 86.1 mm
